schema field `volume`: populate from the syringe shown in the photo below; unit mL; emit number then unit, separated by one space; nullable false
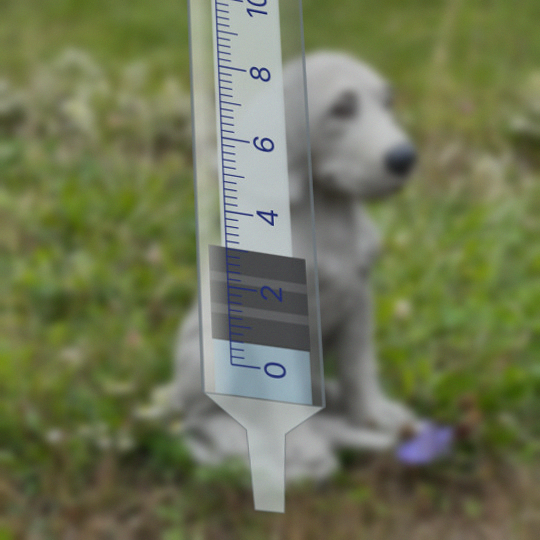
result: 0.6 mL
